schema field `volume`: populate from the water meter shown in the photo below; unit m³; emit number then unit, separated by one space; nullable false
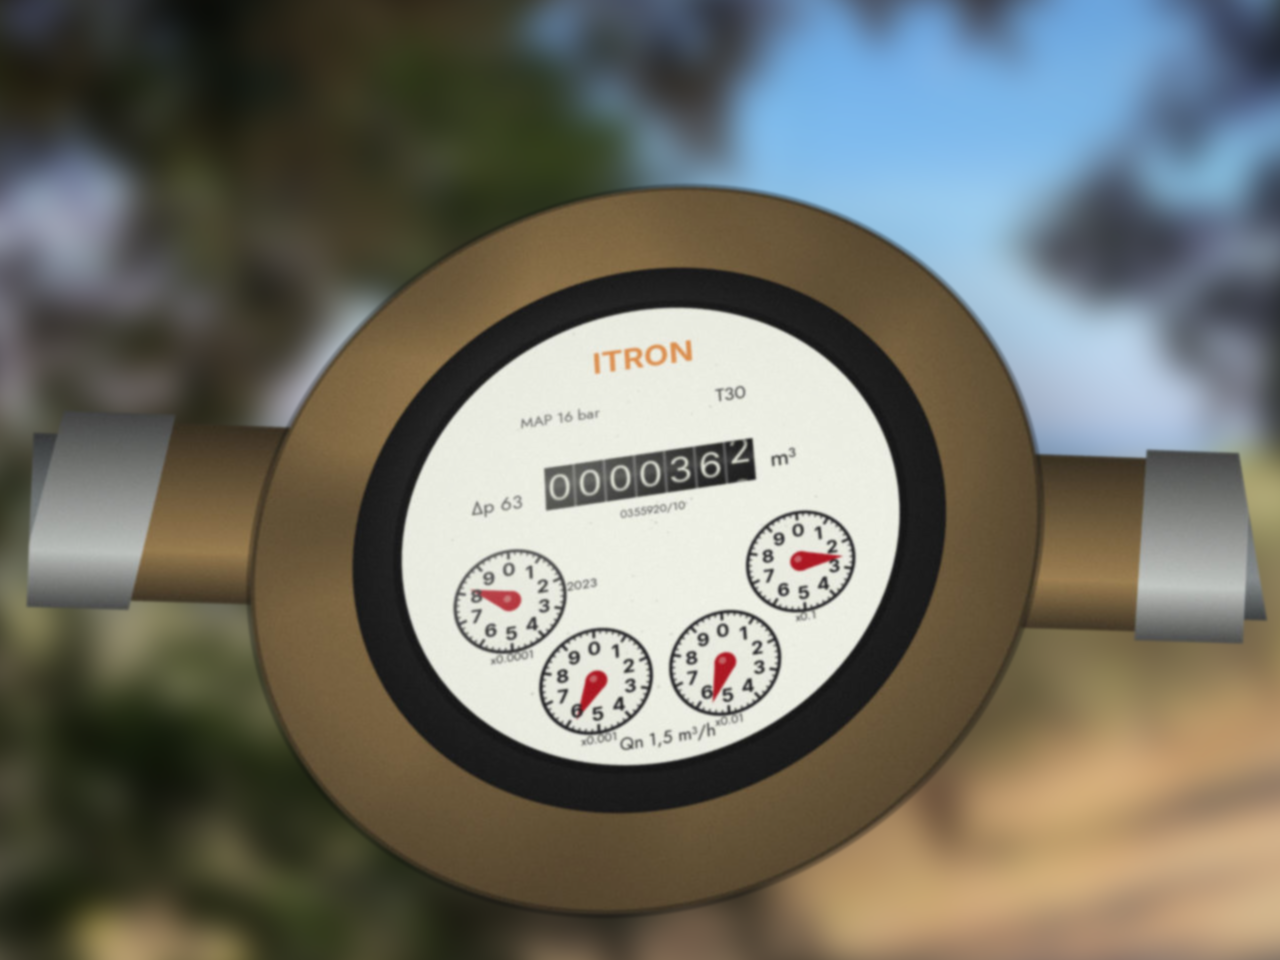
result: 362.2558 m³
